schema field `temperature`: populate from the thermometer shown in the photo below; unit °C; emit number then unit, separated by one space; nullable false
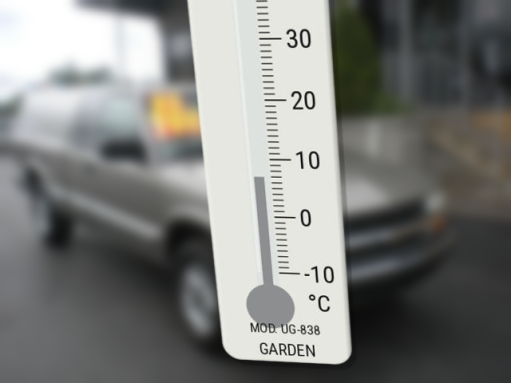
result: 7 °C
